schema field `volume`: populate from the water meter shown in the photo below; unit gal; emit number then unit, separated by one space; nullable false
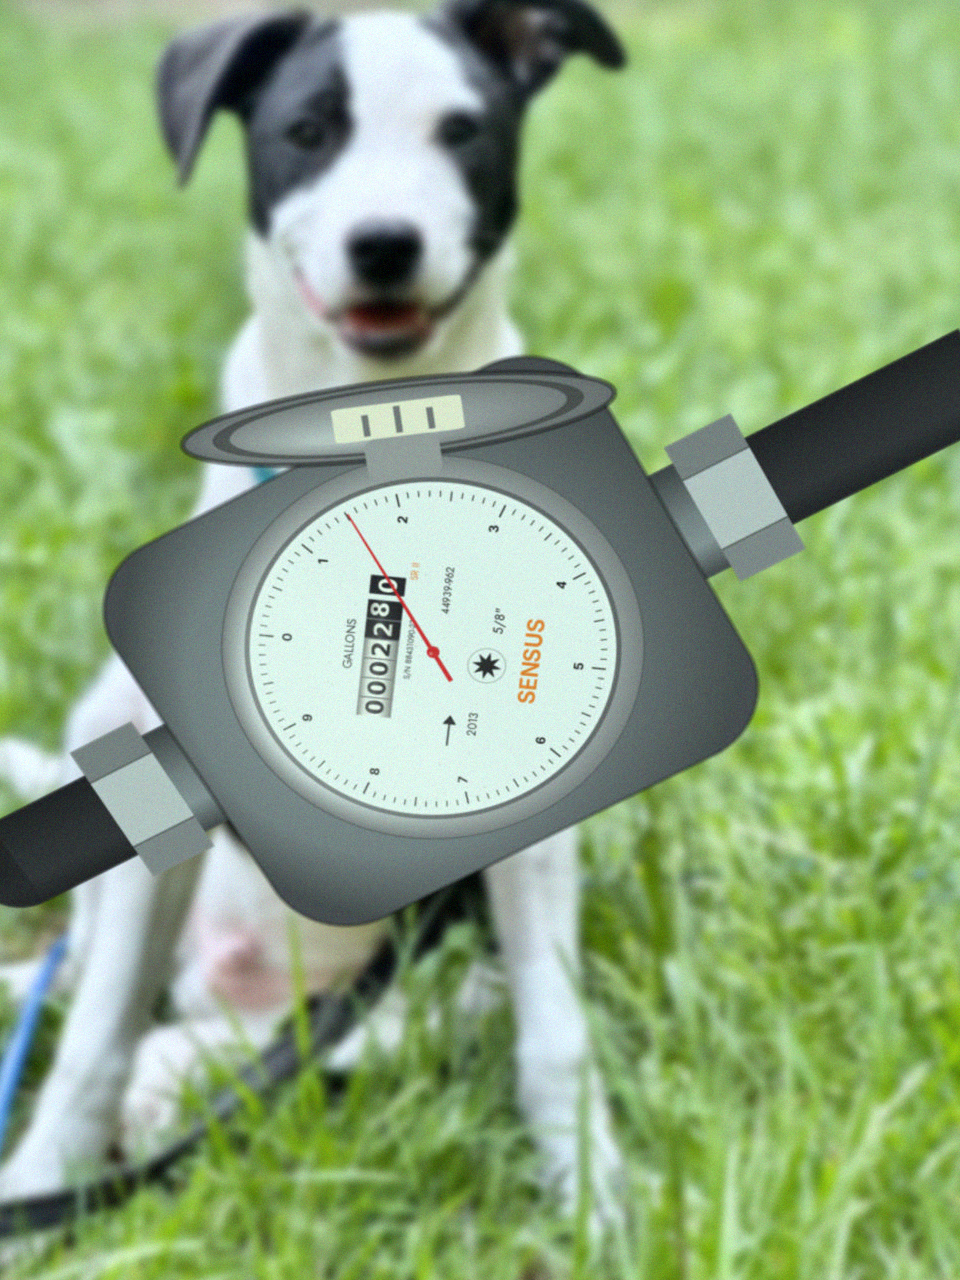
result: 2281.5 gal
